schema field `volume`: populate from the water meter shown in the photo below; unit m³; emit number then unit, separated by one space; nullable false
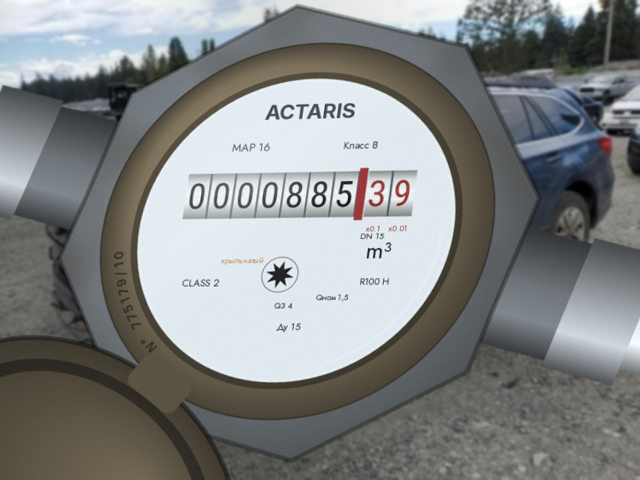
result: 885.39 m³
